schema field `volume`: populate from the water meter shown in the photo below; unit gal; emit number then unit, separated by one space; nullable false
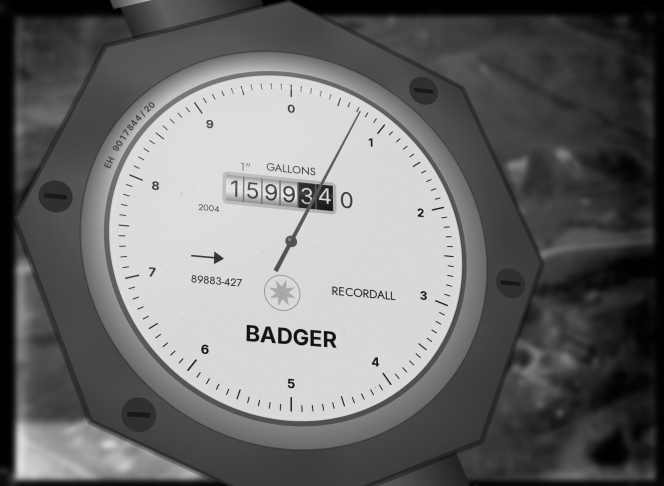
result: 1599340.7 gal
